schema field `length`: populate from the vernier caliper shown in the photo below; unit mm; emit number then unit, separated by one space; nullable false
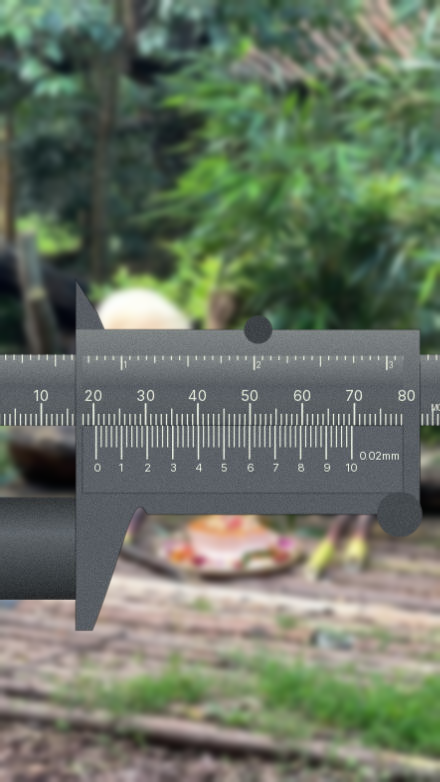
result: 20.5 mm
